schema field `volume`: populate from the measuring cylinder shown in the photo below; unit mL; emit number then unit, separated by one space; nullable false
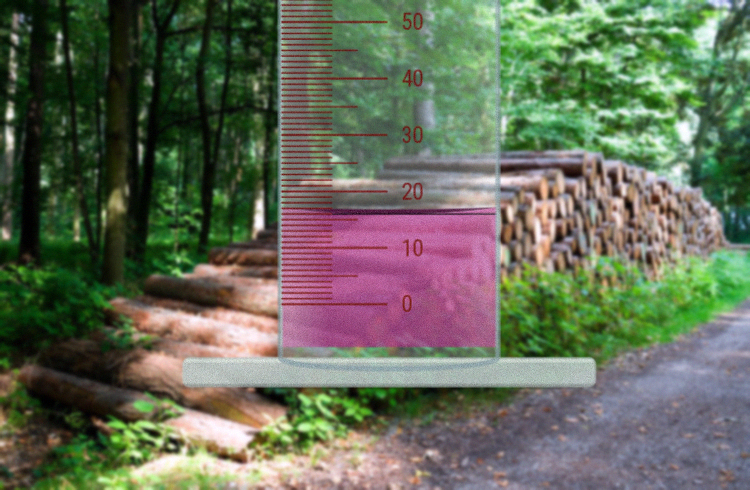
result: 16 mL
